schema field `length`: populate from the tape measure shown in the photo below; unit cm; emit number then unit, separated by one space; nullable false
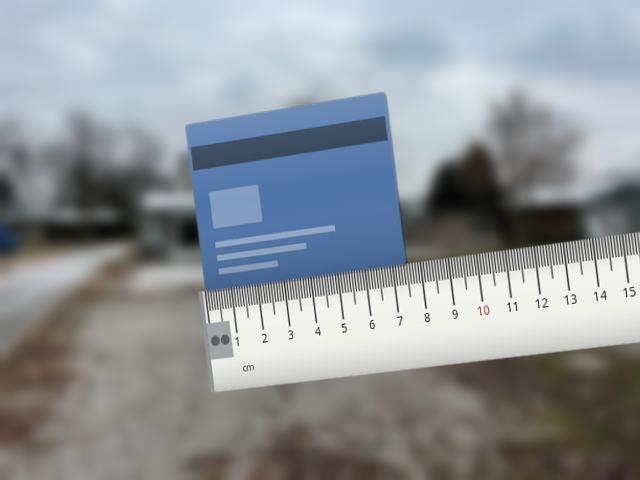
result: 7.5 cm
